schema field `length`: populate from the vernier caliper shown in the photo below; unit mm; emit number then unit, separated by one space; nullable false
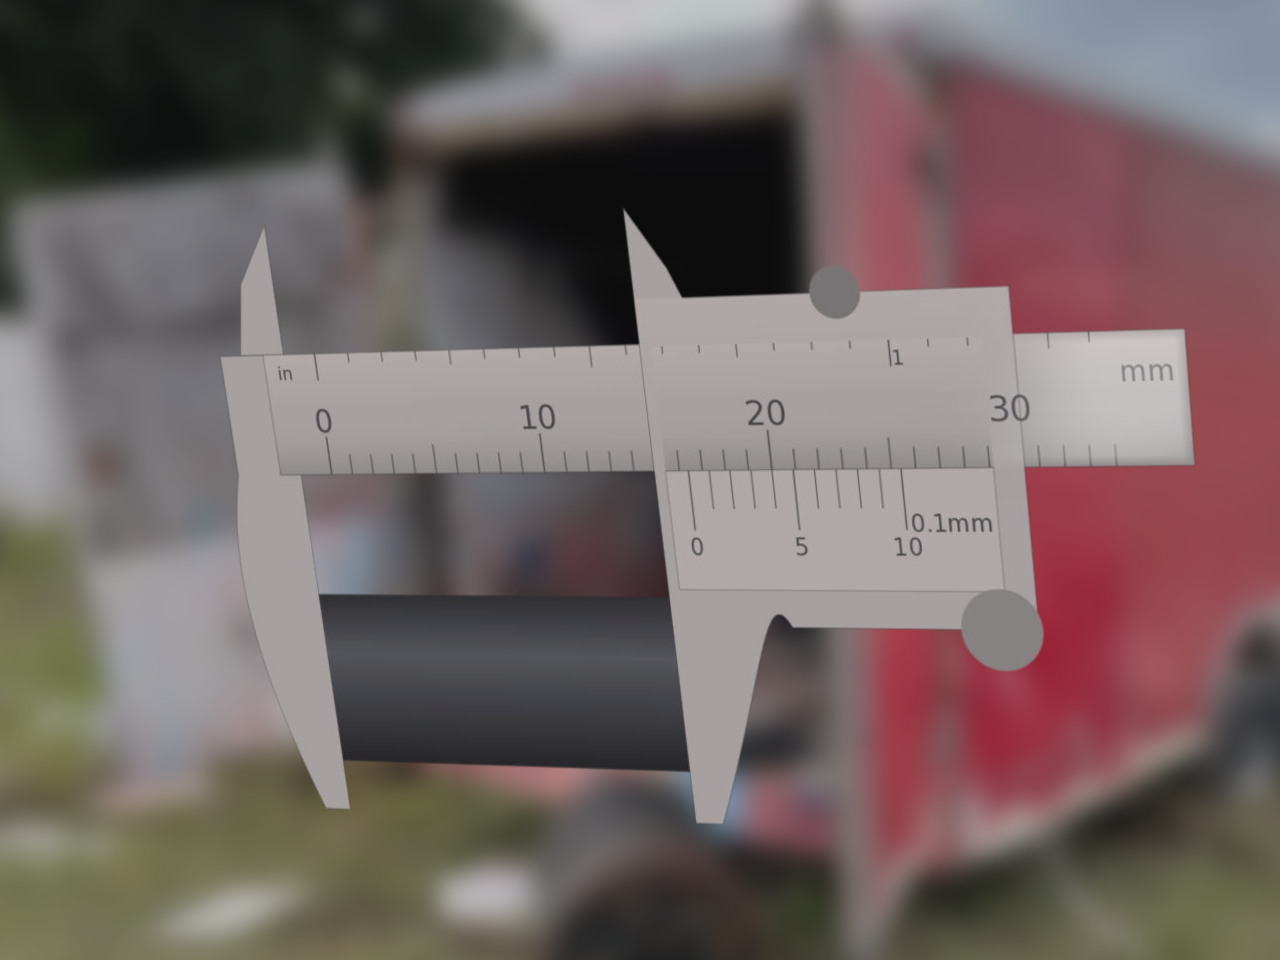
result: 16.4 mm
